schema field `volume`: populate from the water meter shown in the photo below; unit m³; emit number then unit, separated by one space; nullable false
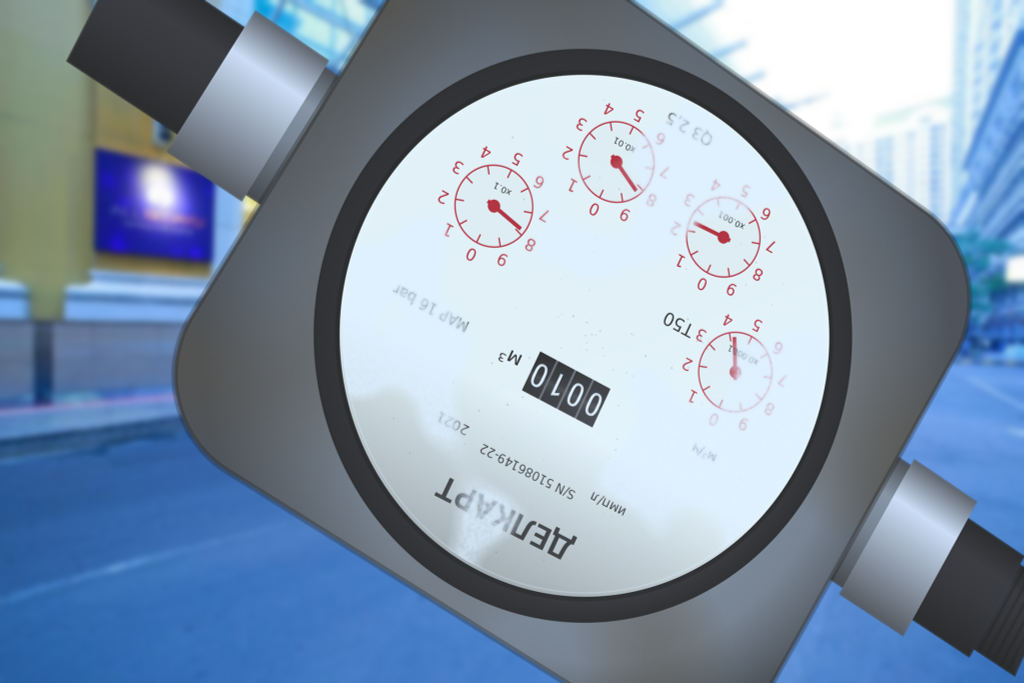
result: 10.7824 m³
